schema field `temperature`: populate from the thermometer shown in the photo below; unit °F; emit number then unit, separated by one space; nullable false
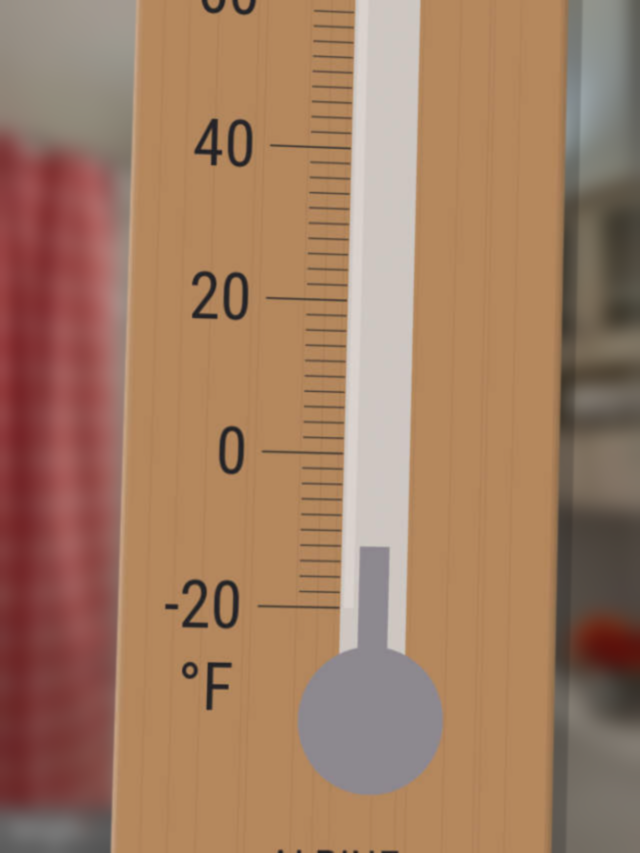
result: -12 °F
